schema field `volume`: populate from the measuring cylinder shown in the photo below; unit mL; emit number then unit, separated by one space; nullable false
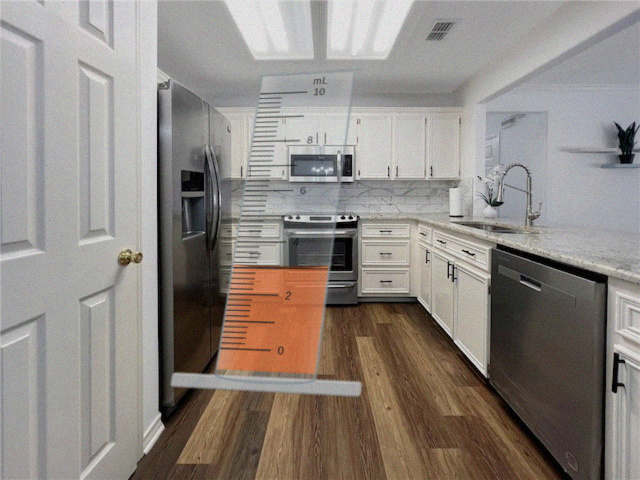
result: 3 mL
